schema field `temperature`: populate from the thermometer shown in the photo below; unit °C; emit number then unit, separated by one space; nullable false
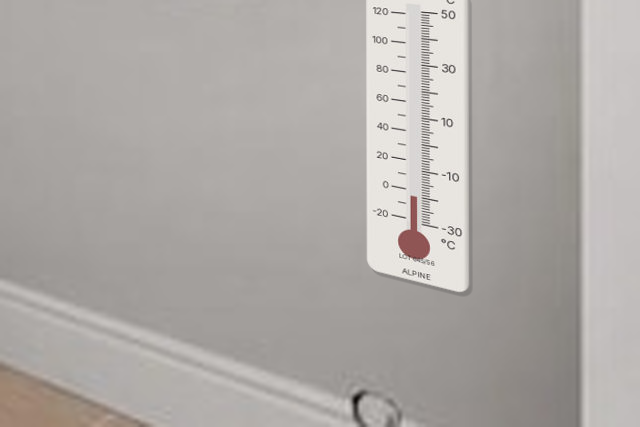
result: -20 °C
